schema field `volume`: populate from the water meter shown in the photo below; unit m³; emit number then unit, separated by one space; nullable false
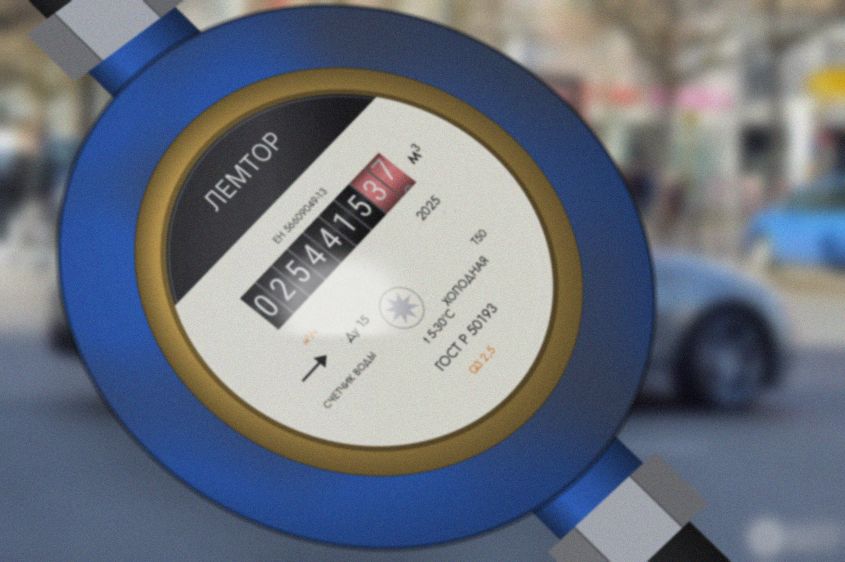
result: 254415.37 m³
